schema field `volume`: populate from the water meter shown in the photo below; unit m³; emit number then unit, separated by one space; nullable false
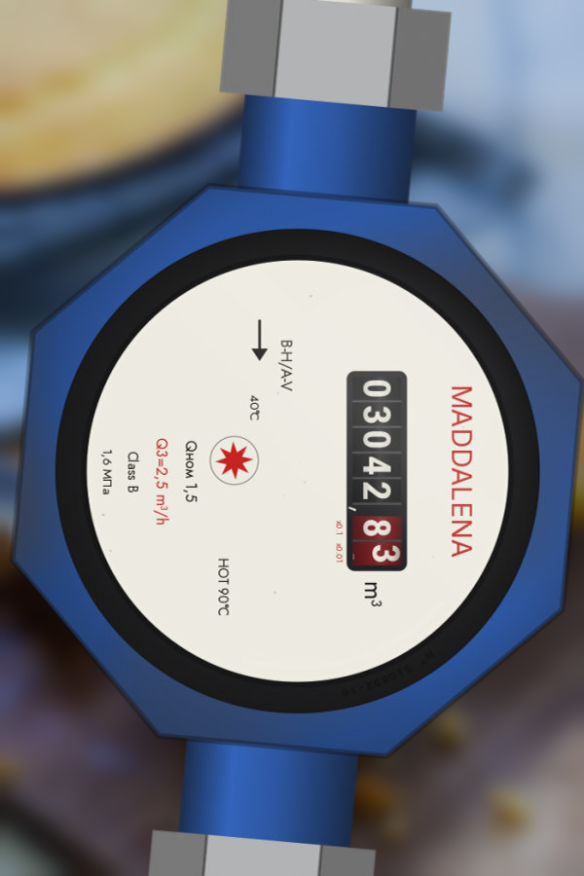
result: 3042.83 m³
